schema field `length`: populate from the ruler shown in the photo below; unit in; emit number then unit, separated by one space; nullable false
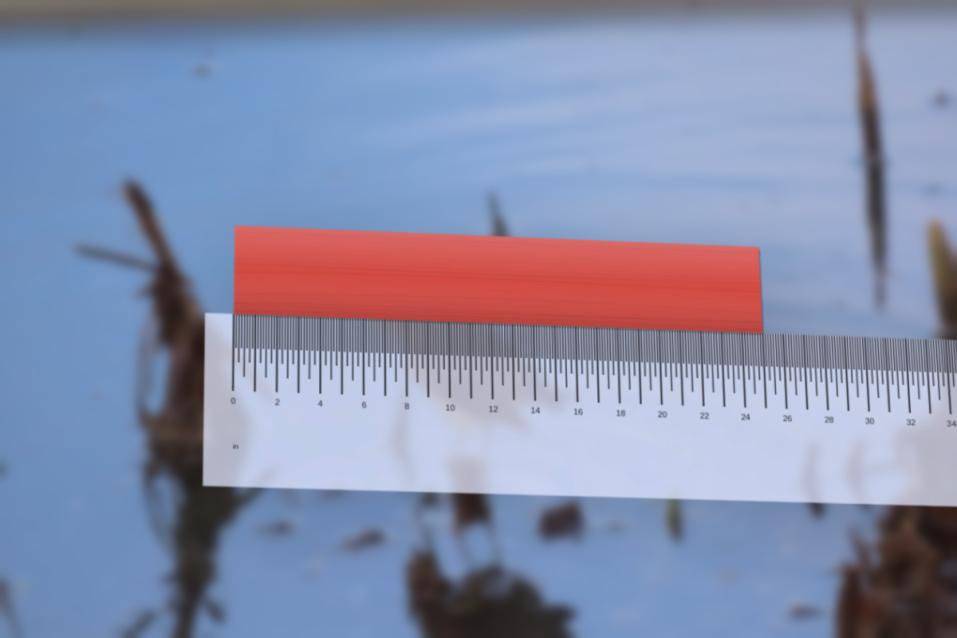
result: 25 in
